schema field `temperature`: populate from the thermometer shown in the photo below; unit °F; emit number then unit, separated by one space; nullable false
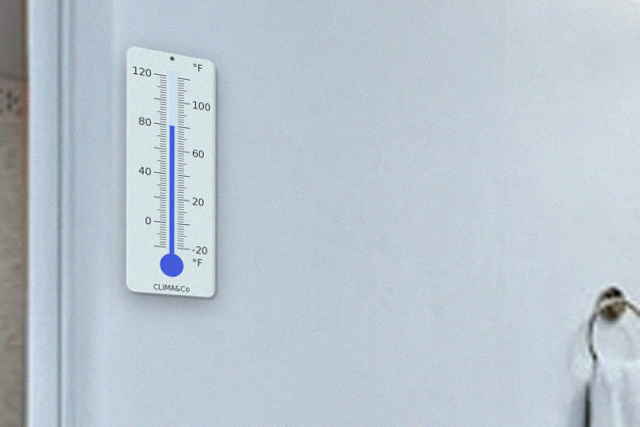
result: 80 °F
